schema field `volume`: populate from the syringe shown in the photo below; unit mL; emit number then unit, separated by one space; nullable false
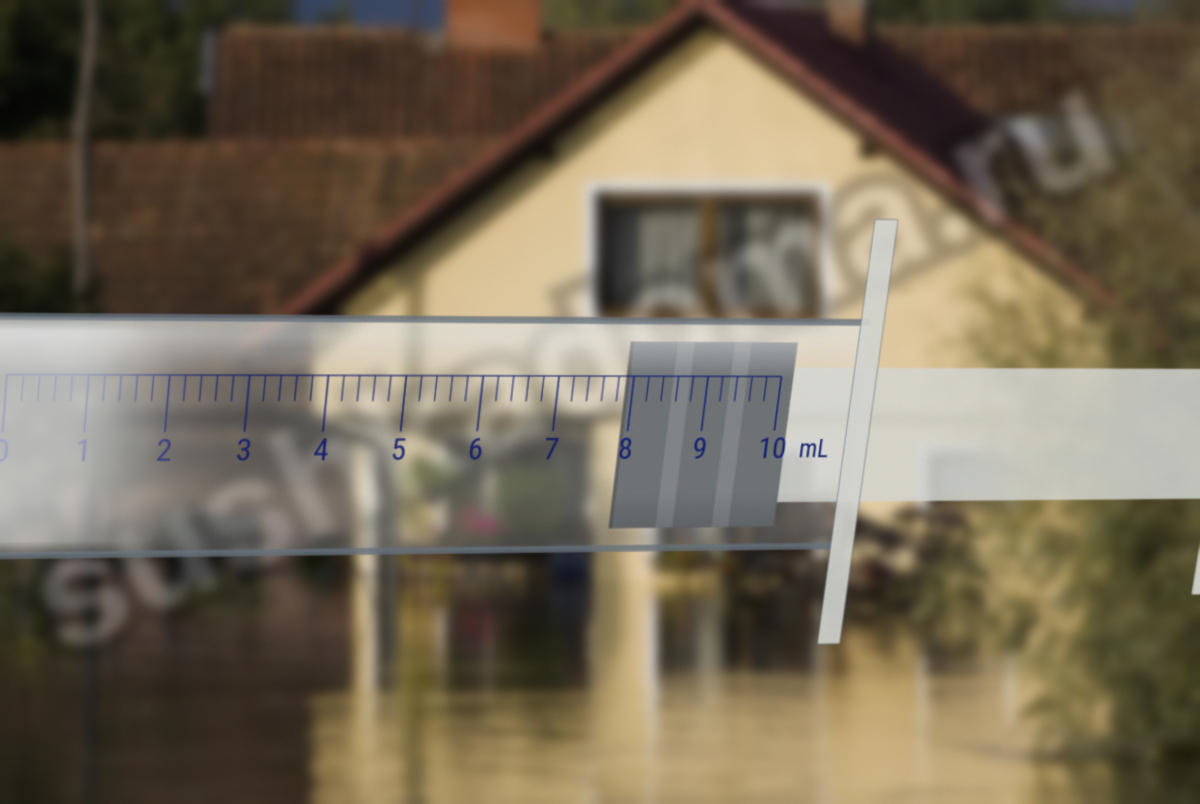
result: 7.9 mL
